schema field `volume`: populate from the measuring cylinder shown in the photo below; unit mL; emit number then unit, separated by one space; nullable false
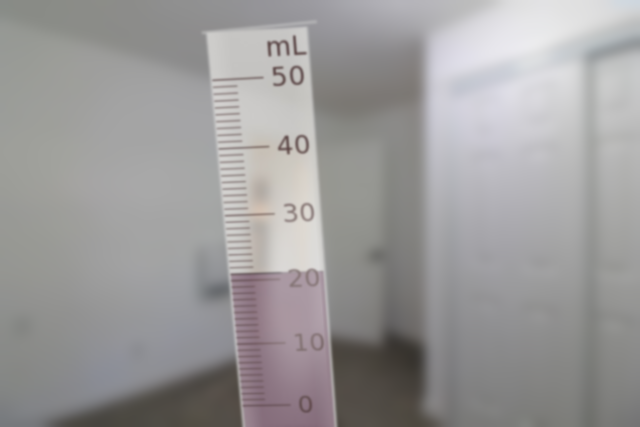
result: 21 mL
